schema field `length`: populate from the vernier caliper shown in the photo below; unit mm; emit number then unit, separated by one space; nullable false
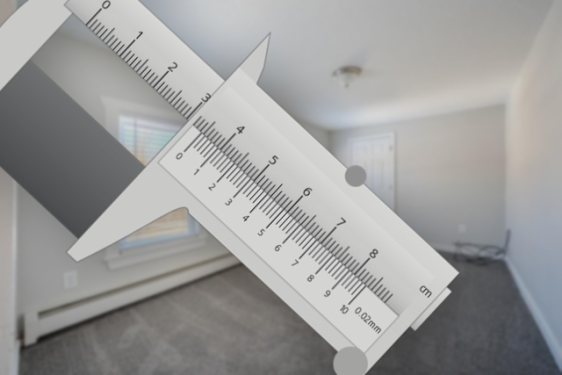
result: 34.5 mm
